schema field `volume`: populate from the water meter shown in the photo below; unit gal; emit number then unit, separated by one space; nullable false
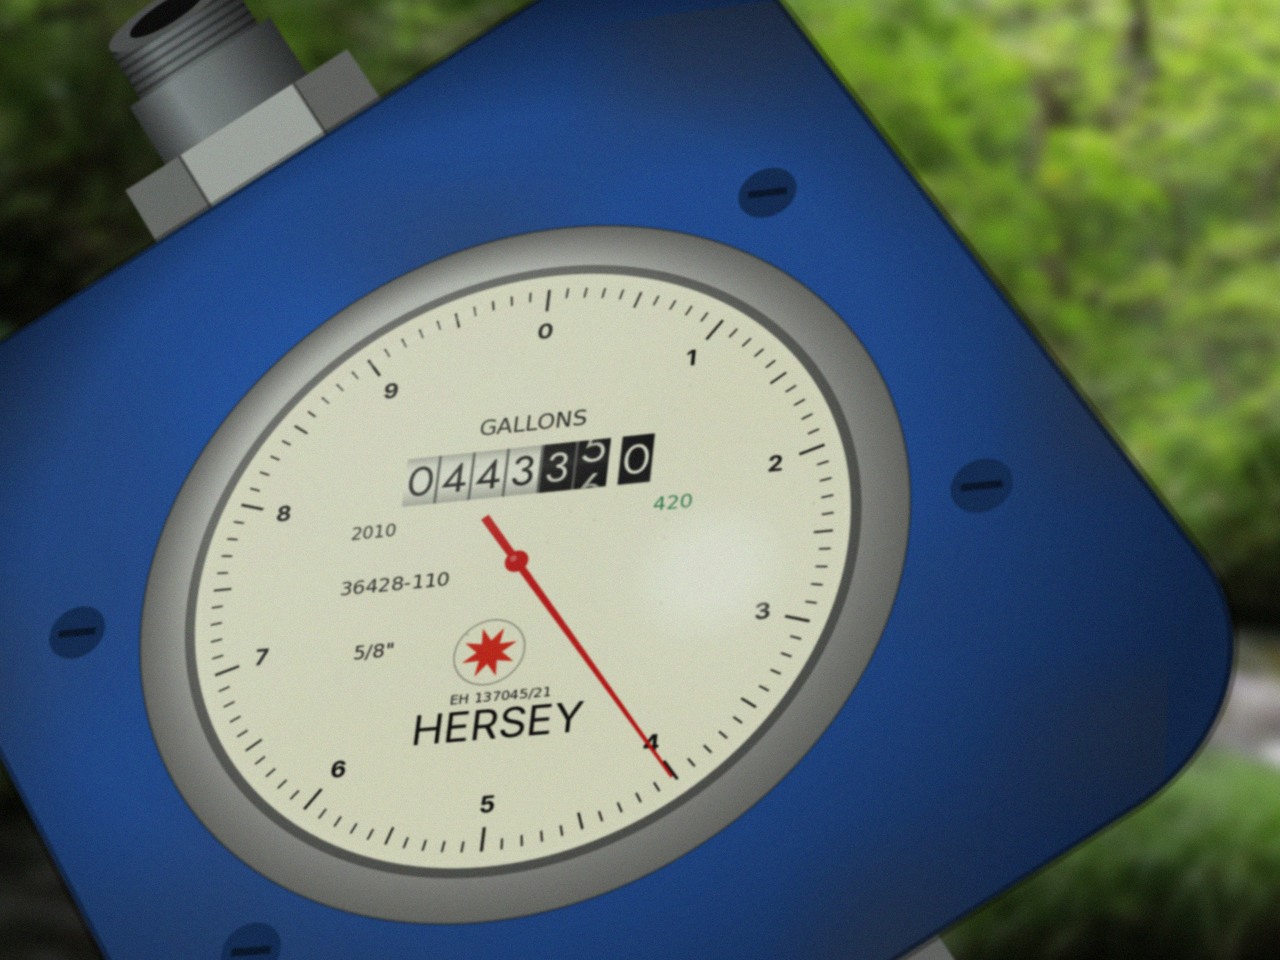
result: 443354.0 gal
